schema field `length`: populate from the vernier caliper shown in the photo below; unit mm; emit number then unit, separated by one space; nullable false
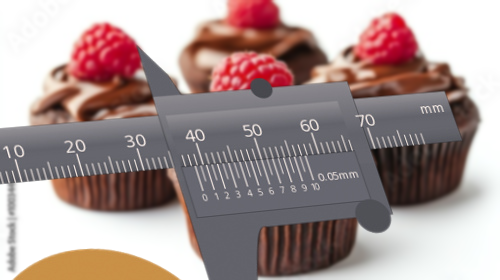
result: 38.6 mm
